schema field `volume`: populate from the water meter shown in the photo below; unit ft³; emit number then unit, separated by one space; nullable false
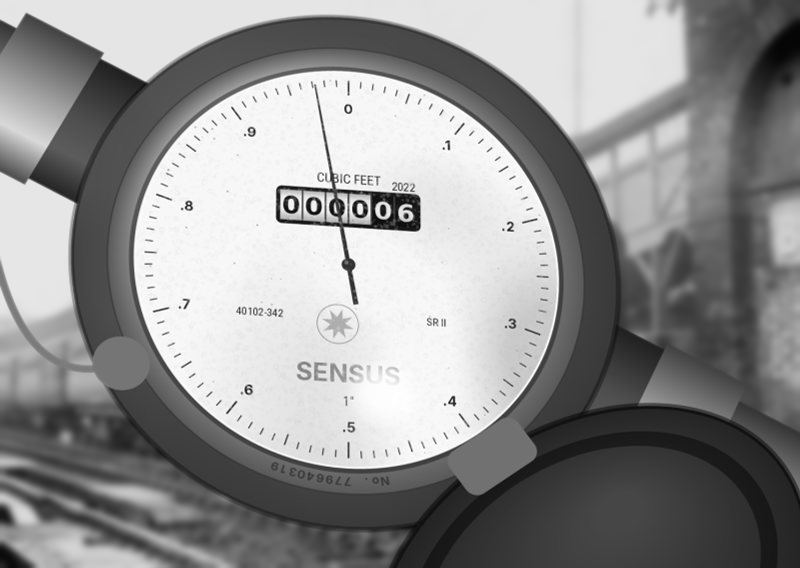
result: 5.97 ft³
